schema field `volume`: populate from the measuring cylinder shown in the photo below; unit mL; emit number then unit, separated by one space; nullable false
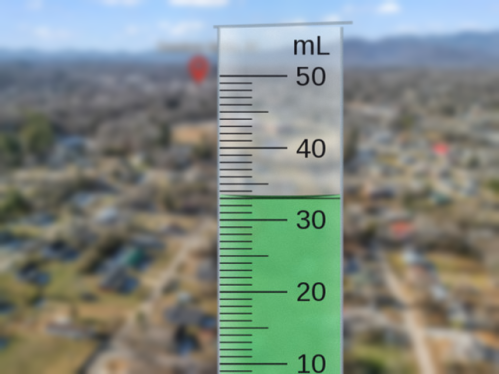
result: 33 mL
